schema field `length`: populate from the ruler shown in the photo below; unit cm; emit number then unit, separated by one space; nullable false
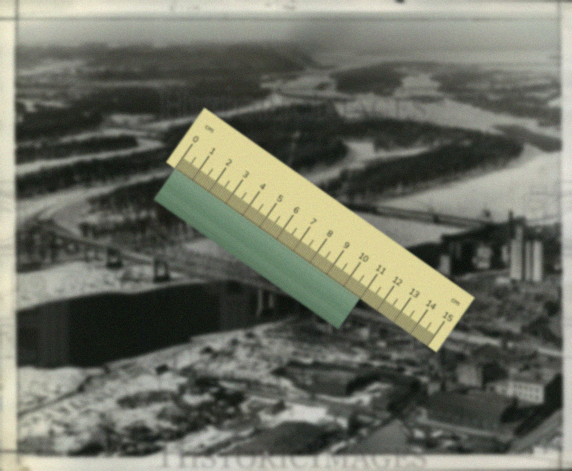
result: 11 cm
